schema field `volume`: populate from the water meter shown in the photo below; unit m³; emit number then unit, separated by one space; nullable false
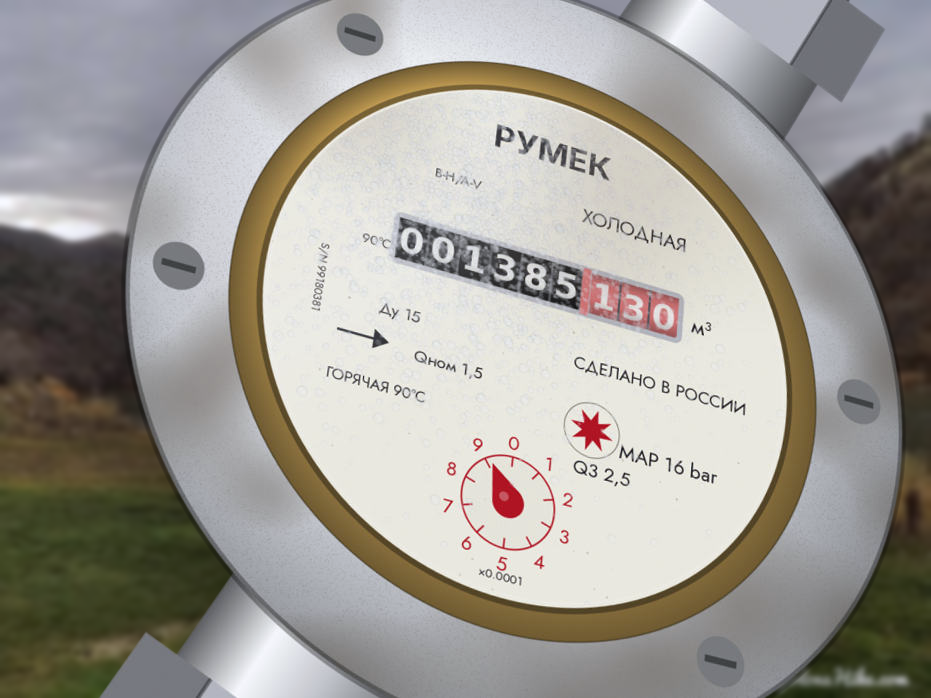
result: 1385.1299 m³
